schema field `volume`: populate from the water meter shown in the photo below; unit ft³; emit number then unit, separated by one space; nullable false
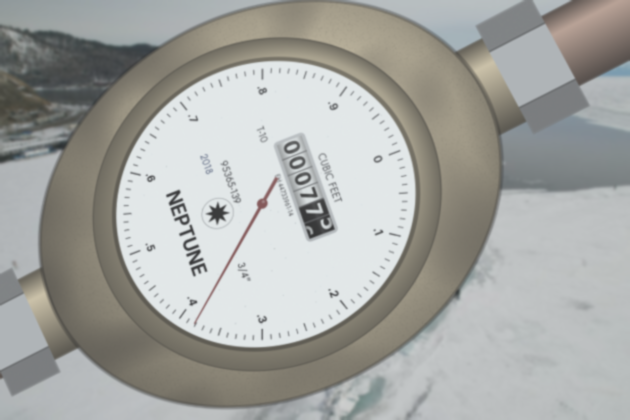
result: 775.38 ft³
